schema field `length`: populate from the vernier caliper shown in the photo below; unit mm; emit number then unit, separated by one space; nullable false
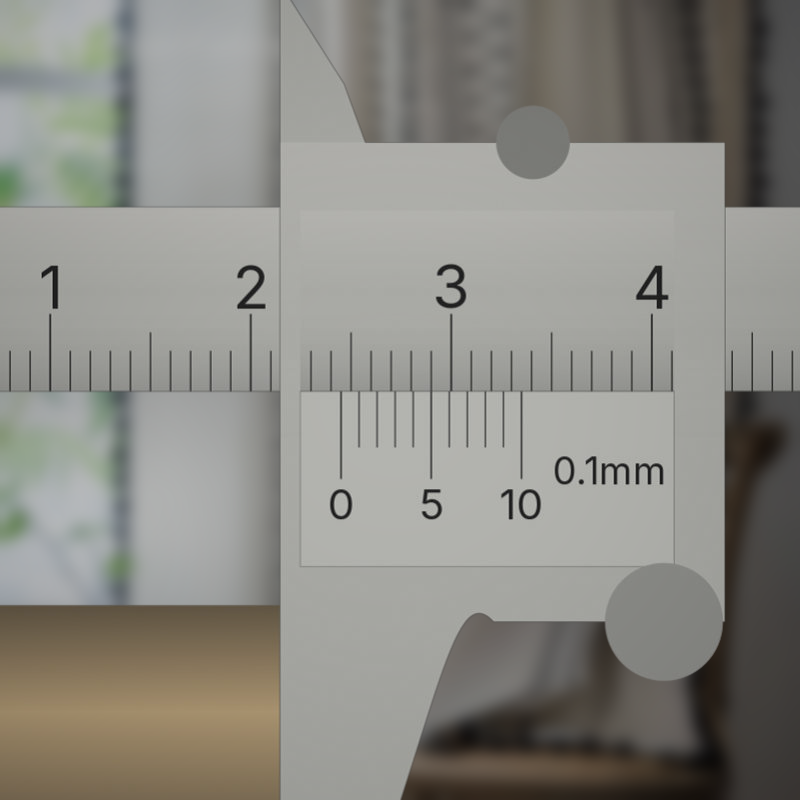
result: 24.5 mm
